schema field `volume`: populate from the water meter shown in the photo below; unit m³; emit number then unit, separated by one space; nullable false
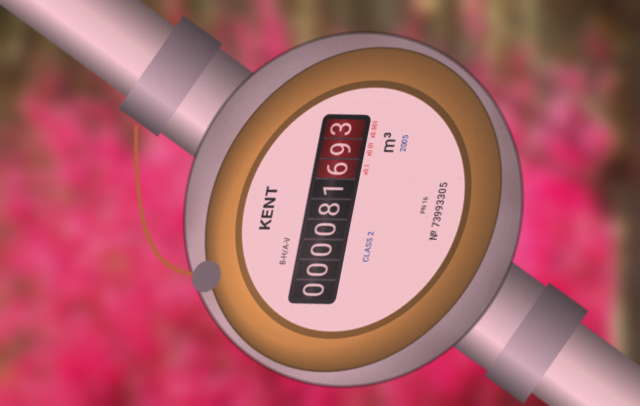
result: 81.693 m³
